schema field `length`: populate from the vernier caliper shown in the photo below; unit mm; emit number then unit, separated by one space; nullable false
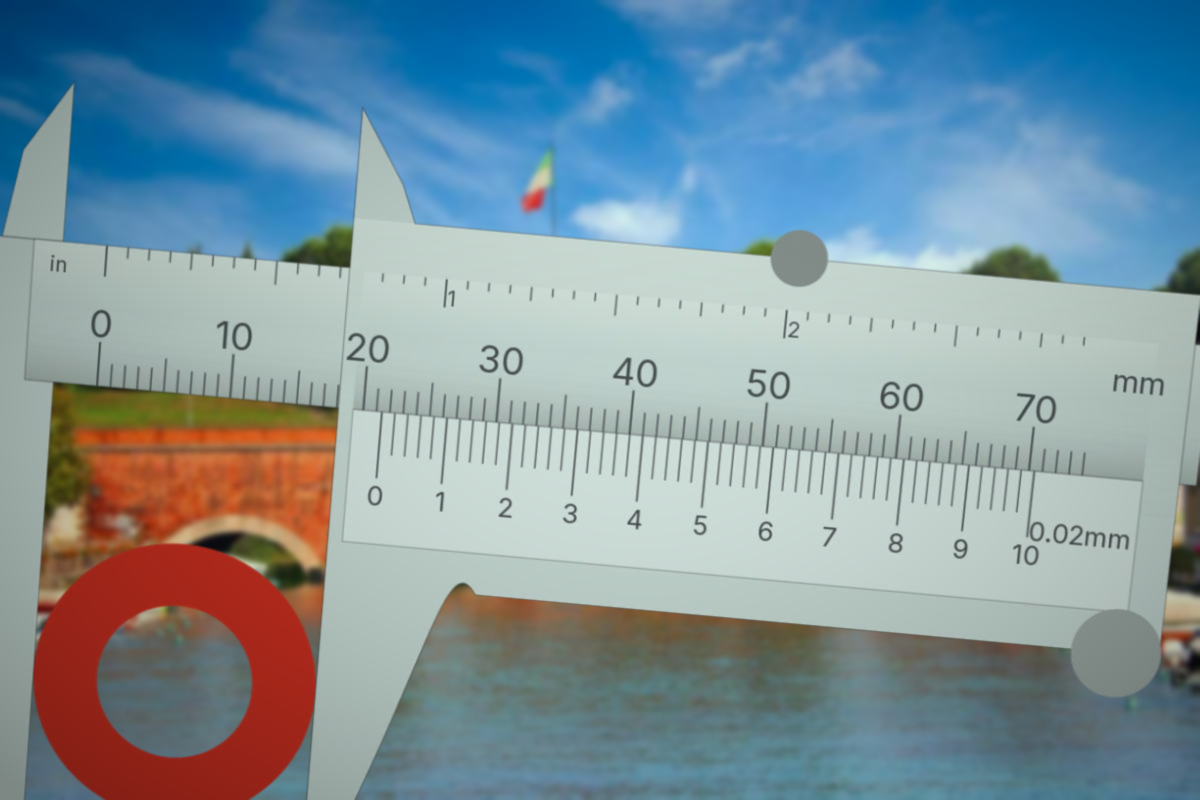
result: 21.4 mm
